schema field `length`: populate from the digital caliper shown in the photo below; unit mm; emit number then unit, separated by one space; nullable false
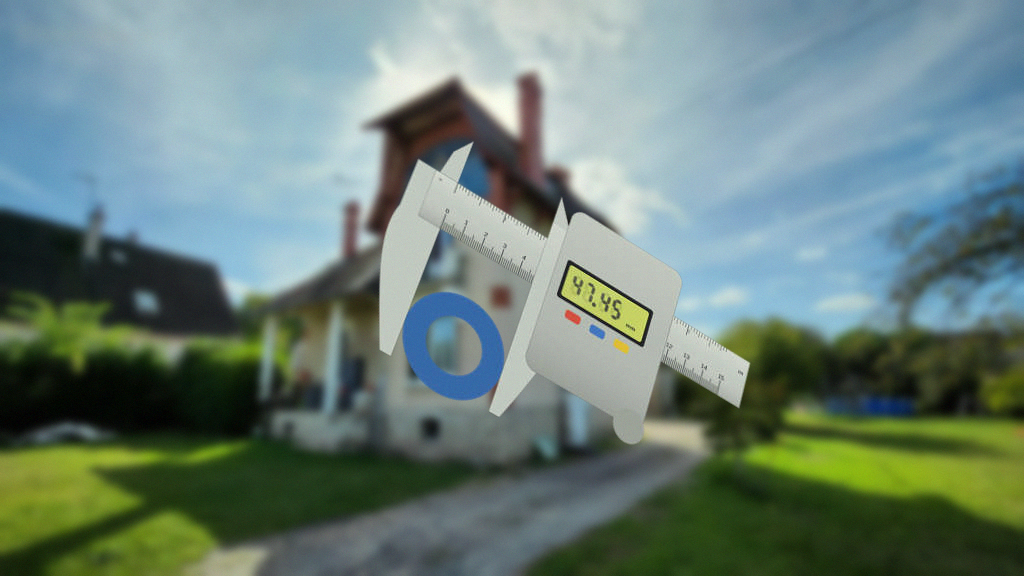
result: 47.45 mm
